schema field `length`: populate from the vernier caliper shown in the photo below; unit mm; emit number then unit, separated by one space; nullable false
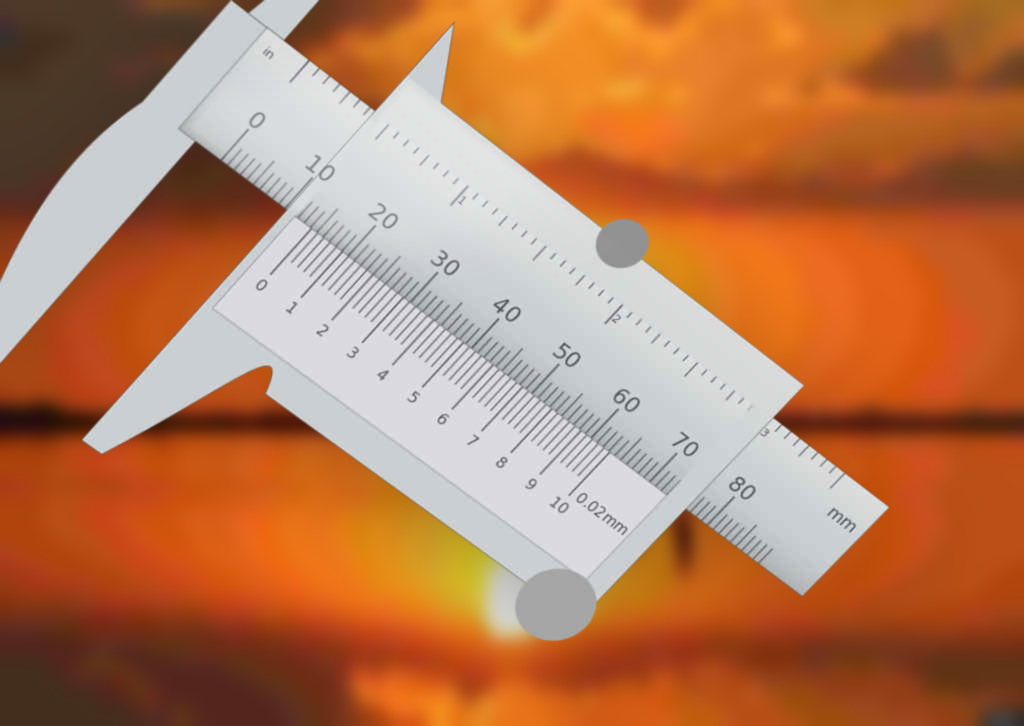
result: 14.2 mm
